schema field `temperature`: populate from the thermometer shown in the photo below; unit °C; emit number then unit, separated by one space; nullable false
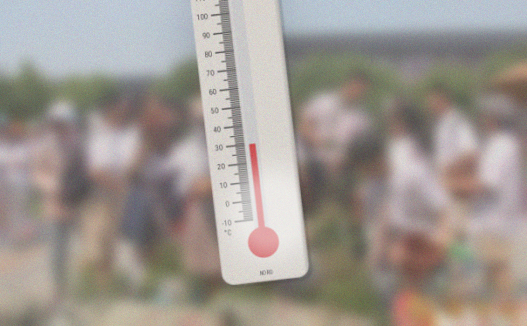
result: 30 °C
